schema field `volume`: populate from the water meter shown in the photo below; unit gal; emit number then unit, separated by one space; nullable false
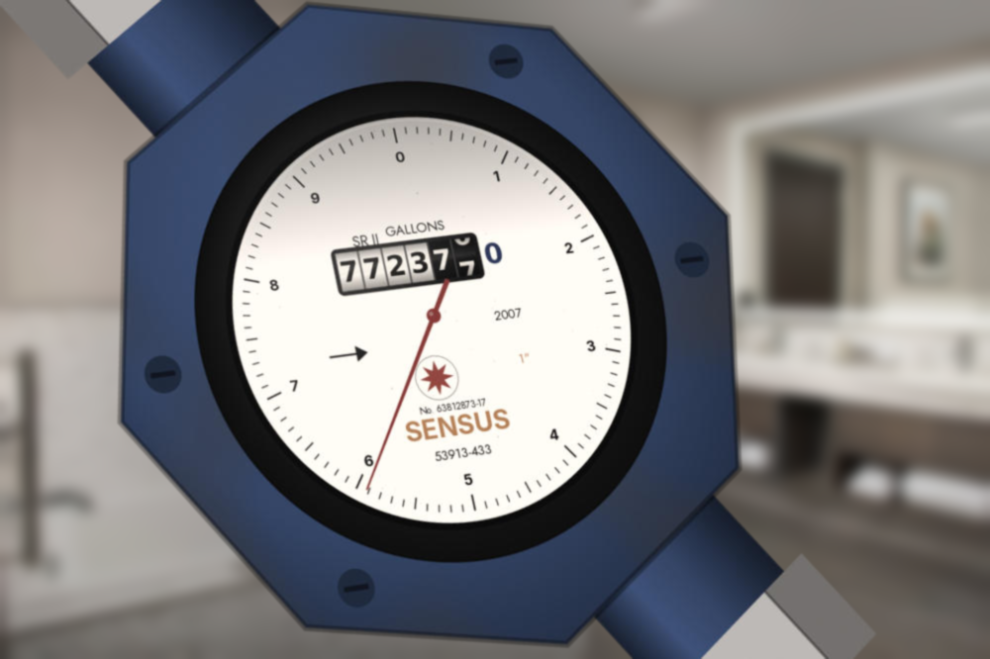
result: 7723765.9 gal
